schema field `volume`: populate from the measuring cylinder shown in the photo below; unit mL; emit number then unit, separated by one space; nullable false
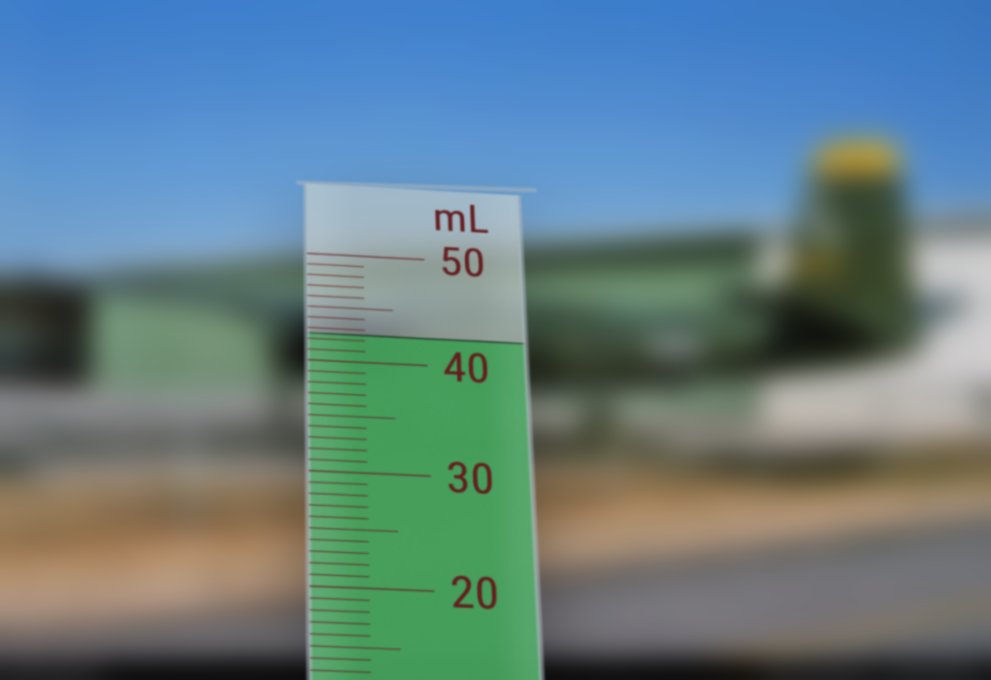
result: 42.5 mL
